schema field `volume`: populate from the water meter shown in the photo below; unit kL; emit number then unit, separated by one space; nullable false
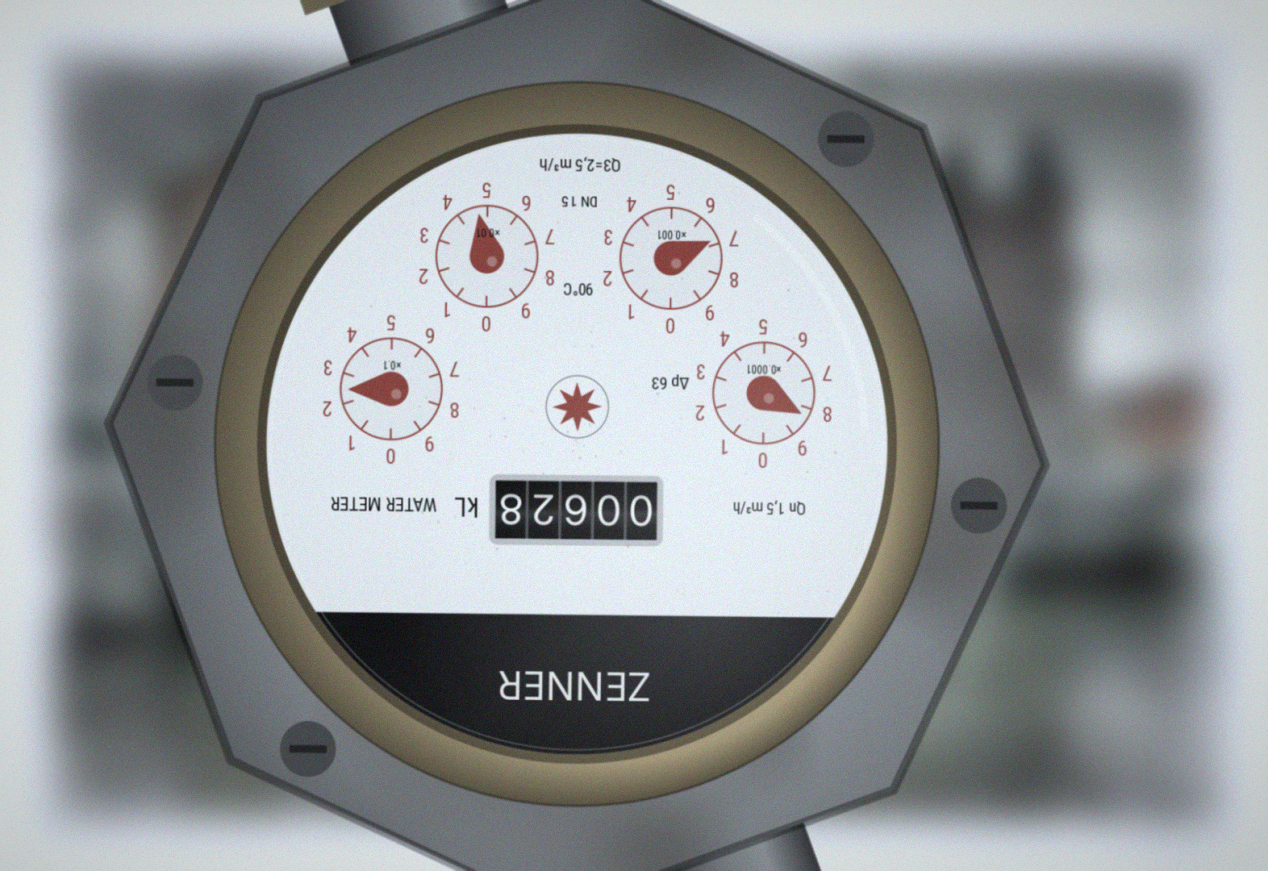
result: 628.2468 kL
